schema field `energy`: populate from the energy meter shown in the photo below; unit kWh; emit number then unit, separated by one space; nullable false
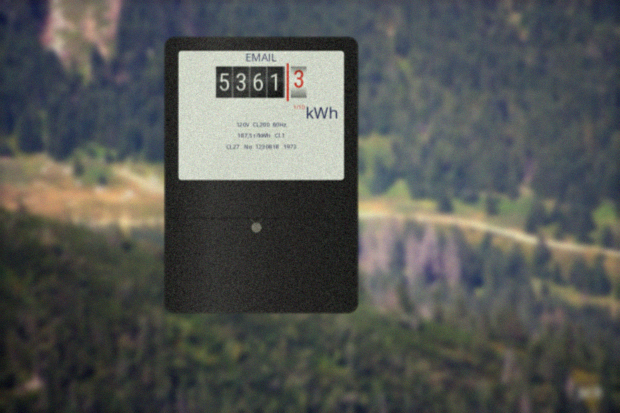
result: 5361.3 kWh
